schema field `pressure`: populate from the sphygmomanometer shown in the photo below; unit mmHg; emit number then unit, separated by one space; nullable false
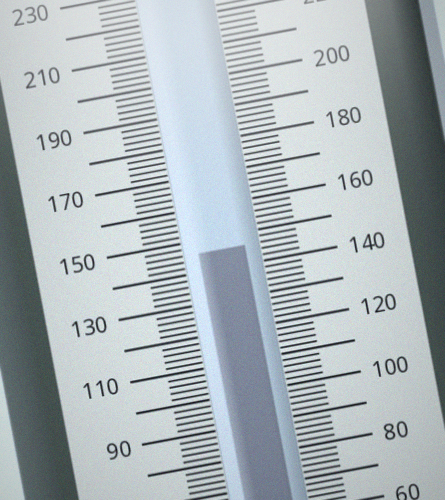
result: 146 mmHg
